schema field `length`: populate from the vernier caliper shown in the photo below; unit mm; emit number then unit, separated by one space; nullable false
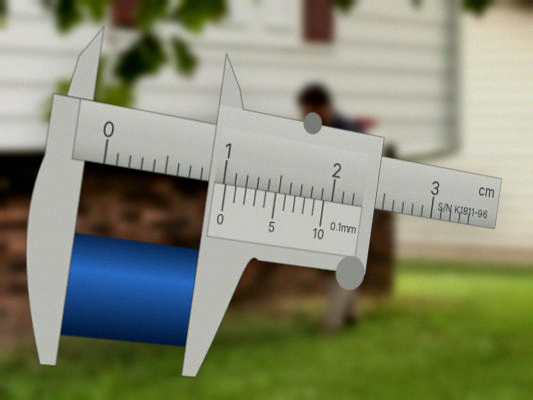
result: 10.2 mm
